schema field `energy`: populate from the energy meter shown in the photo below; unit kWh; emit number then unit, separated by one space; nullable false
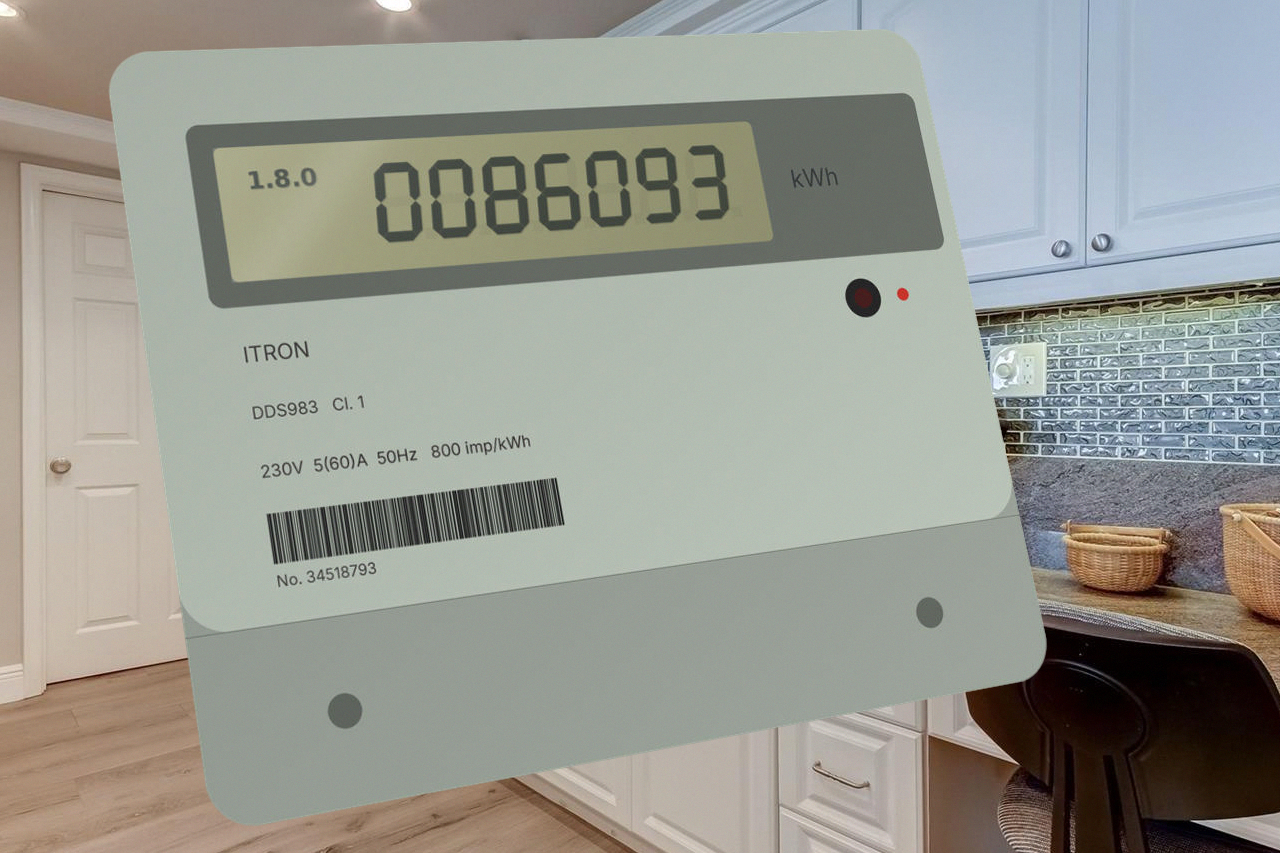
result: 86093 kWh
